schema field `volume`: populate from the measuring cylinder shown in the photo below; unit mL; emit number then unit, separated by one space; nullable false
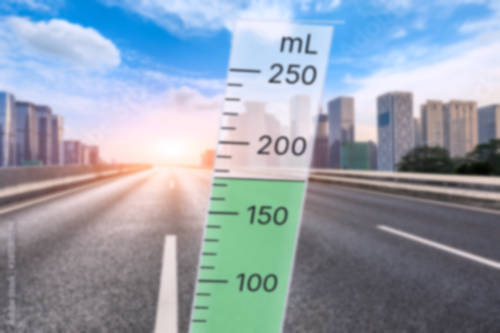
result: 175 mL
